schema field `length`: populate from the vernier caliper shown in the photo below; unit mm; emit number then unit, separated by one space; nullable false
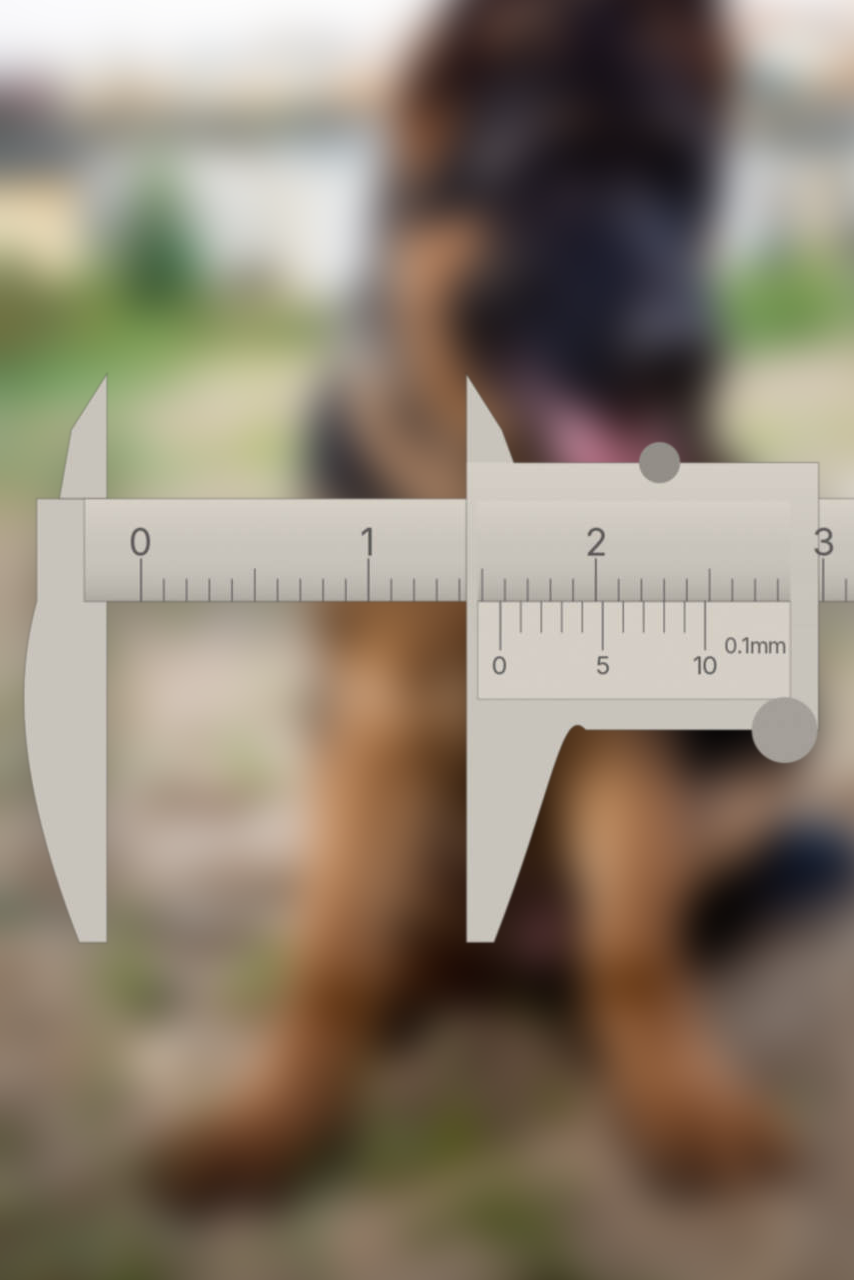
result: 15.8 mm
